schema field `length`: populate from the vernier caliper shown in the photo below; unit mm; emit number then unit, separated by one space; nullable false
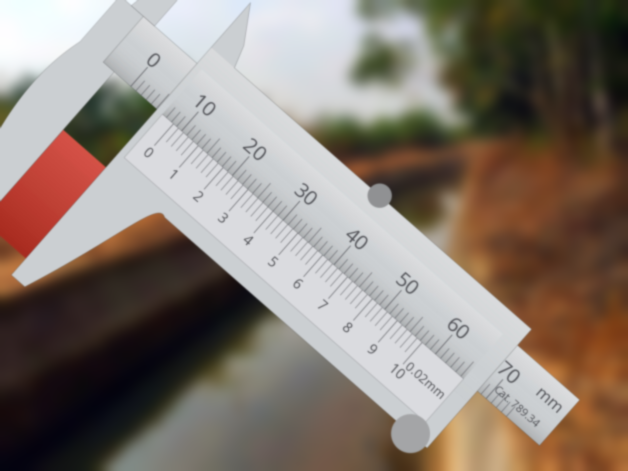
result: 8.4 mm
